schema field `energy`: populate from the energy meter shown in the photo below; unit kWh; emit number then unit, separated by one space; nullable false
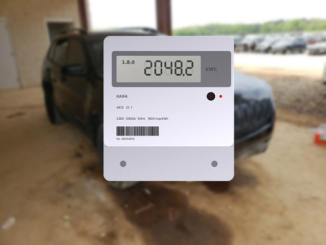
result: 2048.2 kWh
